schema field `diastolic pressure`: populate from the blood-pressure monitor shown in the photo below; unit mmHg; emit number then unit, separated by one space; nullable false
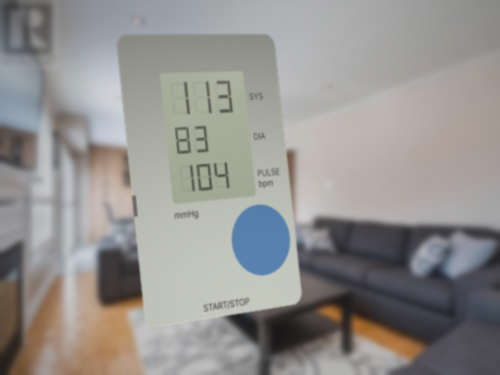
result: 83 mmHg
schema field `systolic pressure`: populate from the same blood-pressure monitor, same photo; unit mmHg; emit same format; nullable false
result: 113 mmHg
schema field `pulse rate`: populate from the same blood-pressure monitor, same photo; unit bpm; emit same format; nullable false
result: 104 bpm
